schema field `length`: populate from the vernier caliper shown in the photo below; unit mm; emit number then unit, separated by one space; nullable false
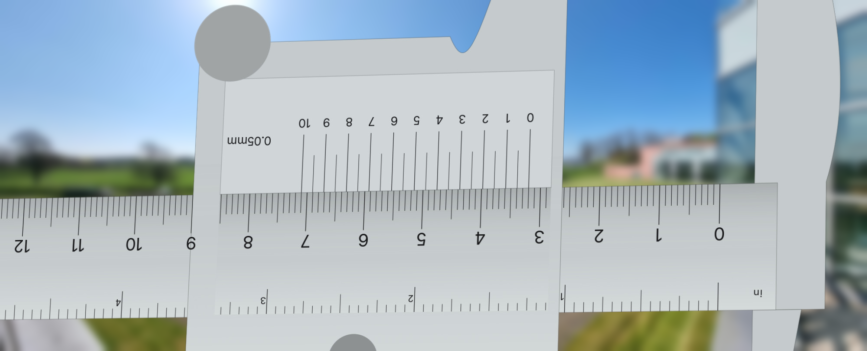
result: 32.0 mm
